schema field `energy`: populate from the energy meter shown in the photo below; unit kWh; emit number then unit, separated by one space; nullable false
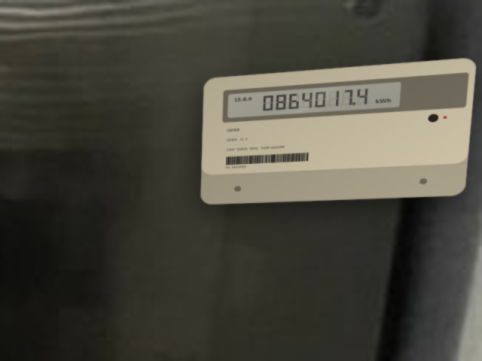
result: 864017.4 kWh
